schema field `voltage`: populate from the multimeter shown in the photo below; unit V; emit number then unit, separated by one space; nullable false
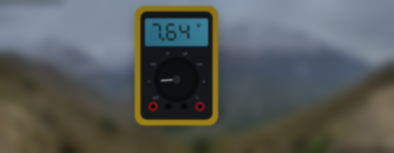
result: 7.64 V
